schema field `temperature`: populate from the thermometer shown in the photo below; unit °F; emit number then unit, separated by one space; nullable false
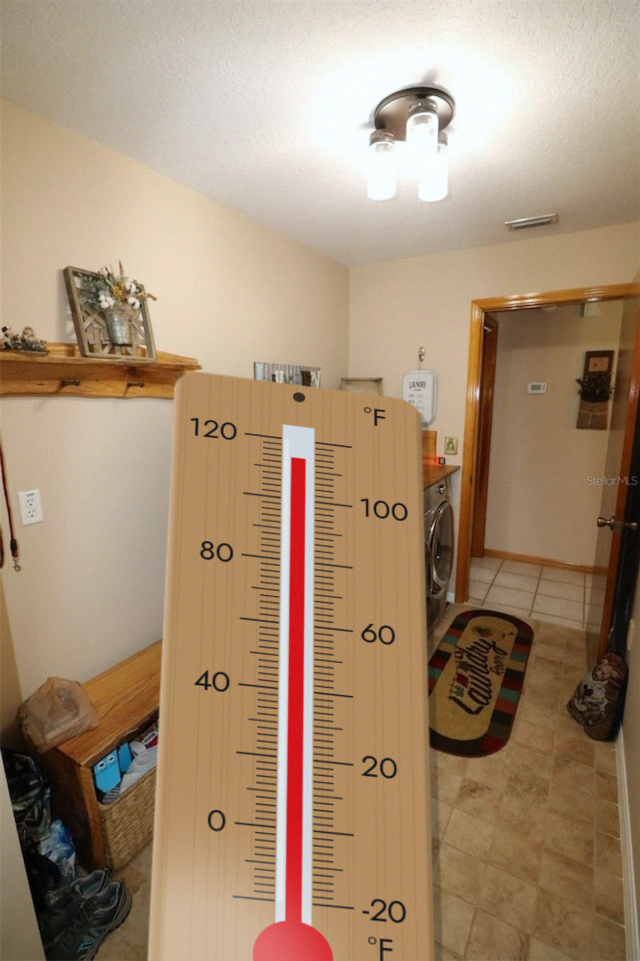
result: 114 °F
